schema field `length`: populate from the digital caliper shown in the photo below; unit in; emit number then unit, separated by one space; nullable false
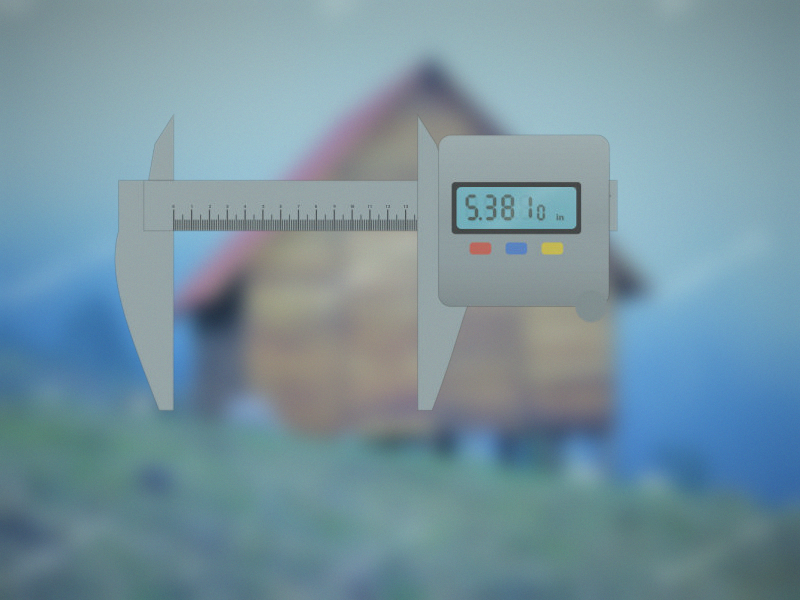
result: 5.3810 in
